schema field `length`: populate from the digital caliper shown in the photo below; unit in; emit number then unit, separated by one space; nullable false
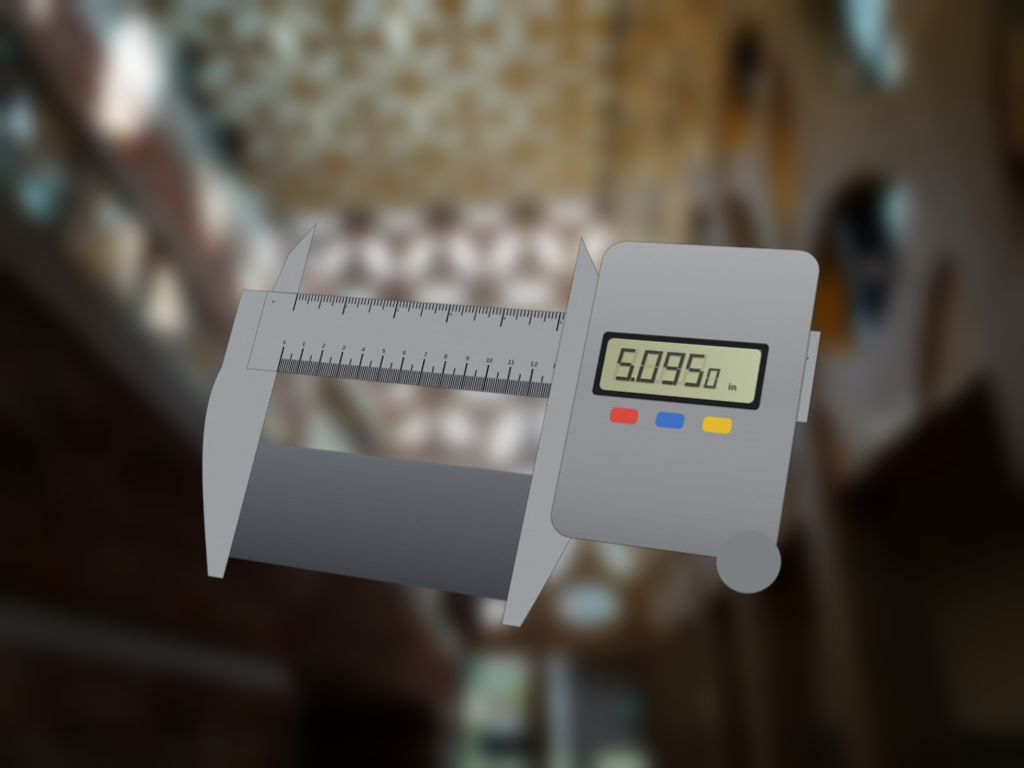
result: 5.0950 in
